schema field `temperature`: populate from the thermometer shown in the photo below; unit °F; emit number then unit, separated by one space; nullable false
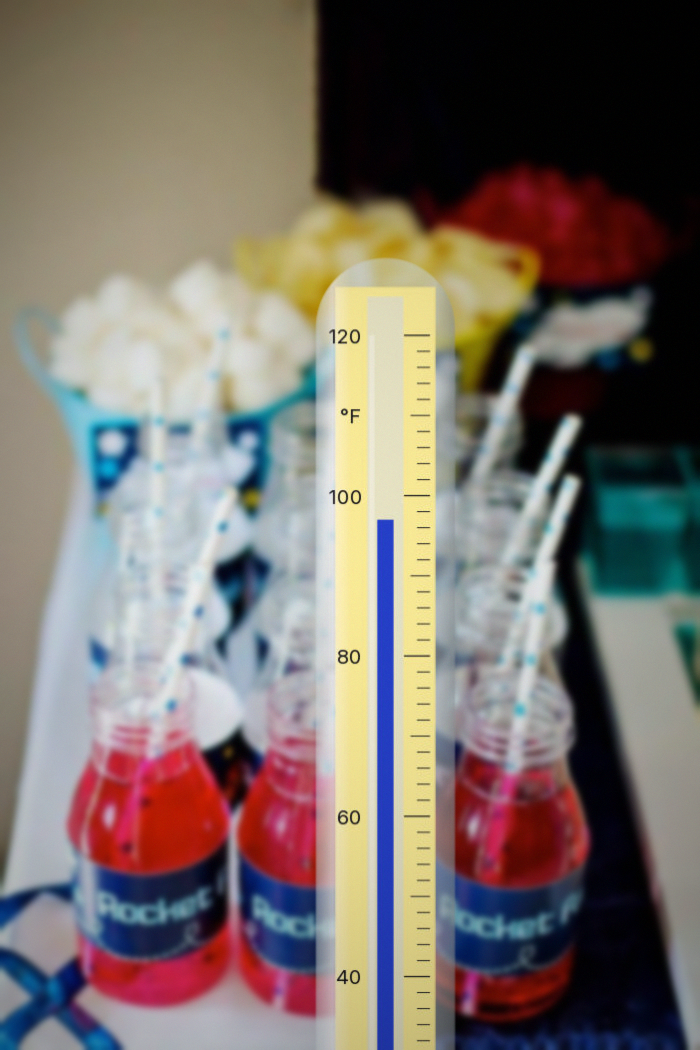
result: 97 °F
